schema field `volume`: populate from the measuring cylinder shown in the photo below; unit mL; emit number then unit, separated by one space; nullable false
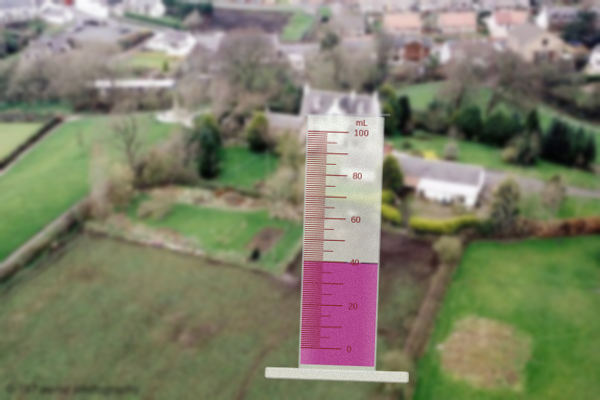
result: 40 mL
